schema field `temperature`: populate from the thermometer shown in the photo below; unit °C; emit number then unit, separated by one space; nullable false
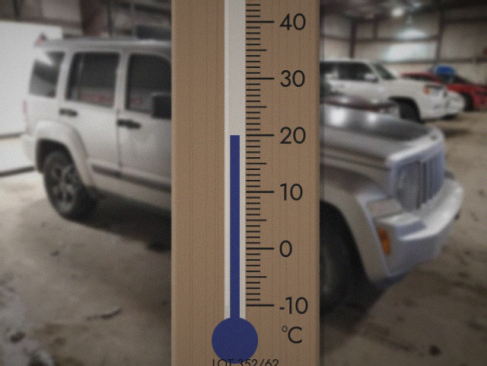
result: 20 °C
